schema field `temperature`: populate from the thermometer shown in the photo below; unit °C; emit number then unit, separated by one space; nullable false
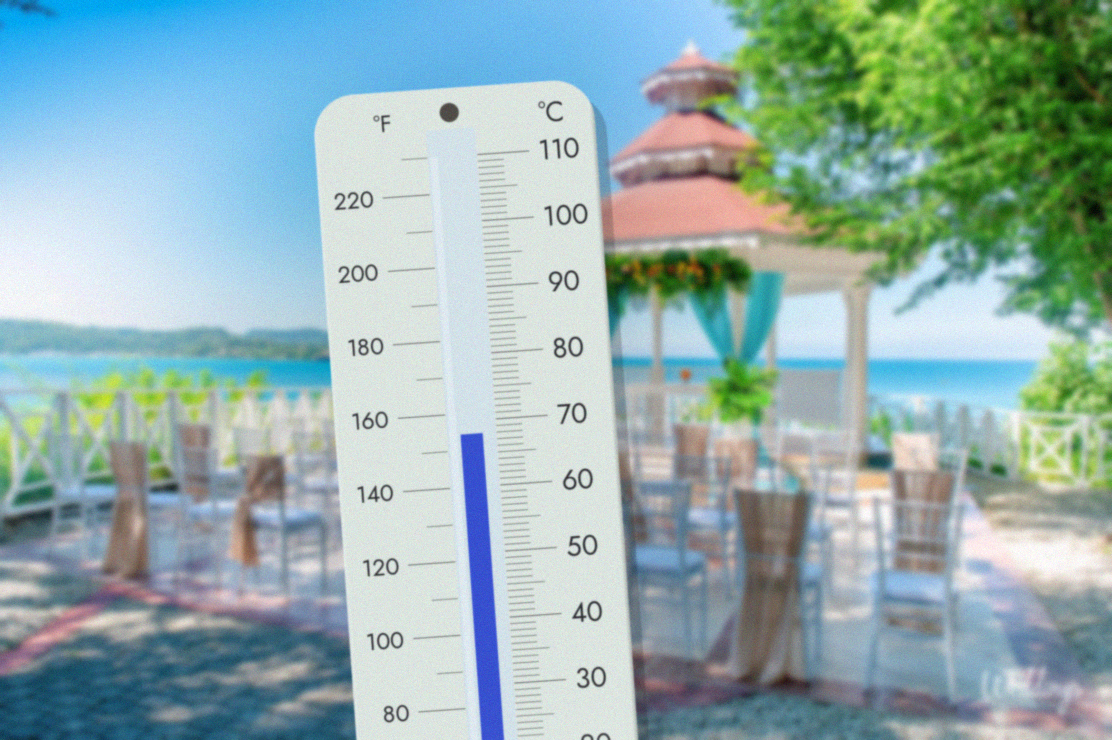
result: 68 °C
